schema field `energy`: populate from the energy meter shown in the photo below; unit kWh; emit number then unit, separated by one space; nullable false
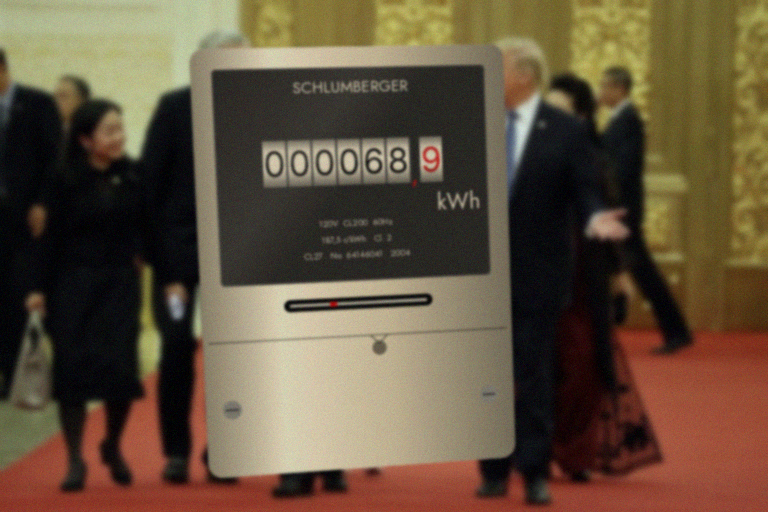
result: 68.9 kWh
